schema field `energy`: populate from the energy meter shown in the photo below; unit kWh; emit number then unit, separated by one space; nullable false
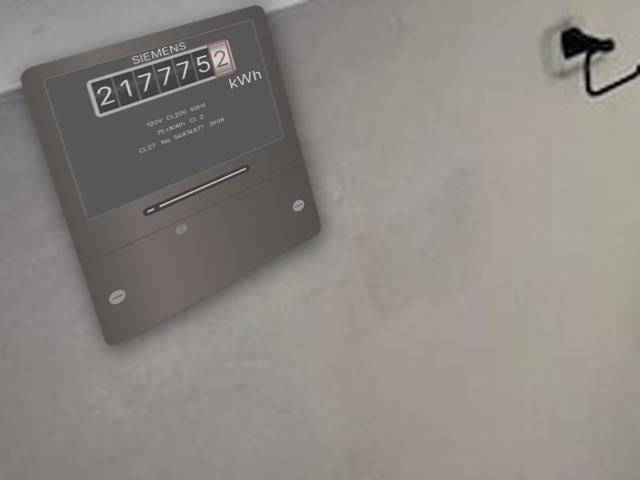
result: 217775.2 kWh
